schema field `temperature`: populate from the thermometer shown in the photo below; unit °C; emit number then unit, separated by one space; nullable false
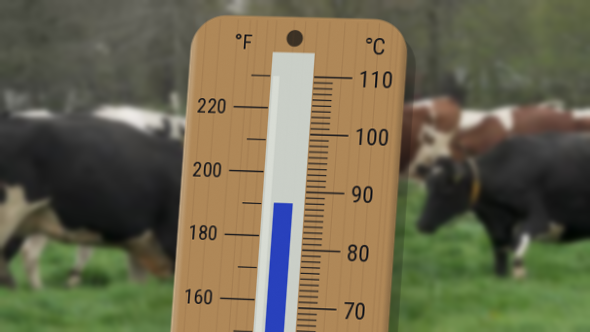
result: 88 °C
